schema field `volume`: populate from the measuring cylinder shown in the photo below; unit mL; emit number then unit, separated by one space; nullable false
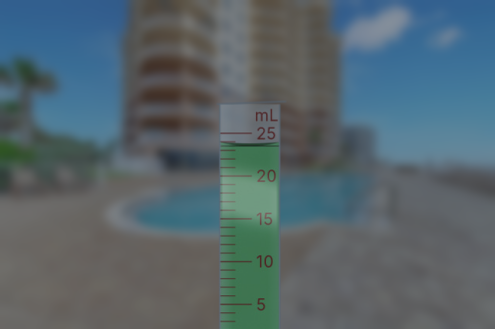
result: 23.5 mL
